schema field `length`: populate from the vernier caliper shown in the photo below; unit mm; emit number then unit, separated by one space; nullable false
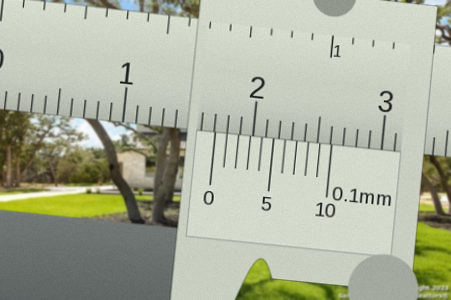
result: 17.1 mm
